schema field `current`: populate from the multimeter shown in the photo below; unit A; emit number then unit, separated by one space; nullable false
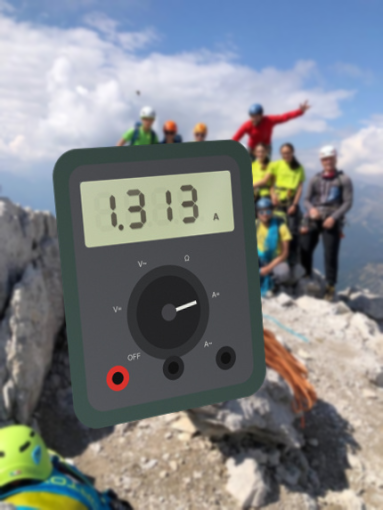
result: 1.313 A
